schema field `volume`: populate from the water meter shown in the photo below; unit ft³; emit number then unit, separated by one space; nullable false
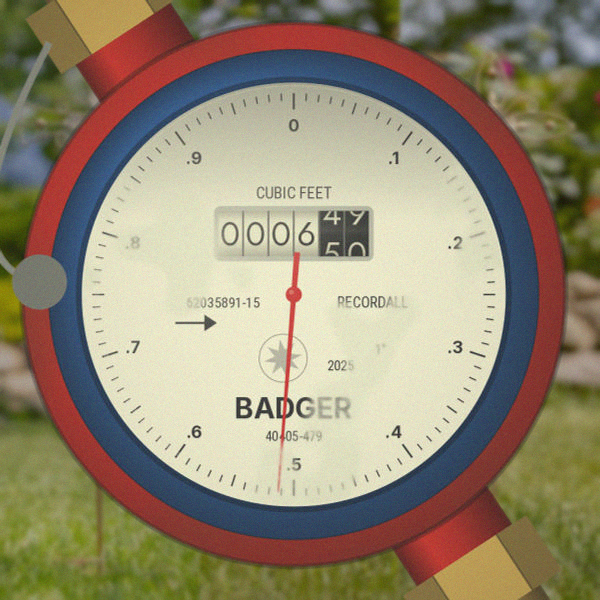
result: 649.51 ft³
